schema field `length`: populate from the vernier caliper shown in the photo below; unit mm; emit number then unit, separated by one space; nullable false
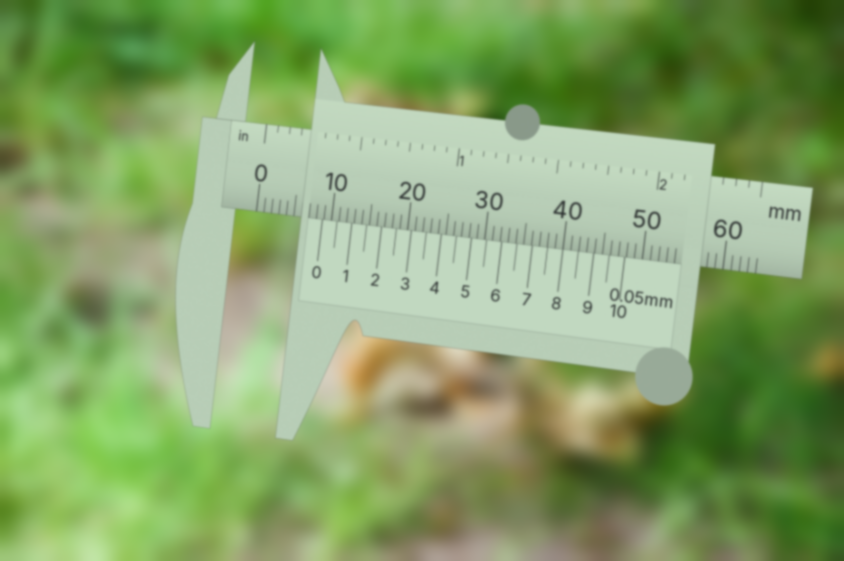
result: 8.8 mm
